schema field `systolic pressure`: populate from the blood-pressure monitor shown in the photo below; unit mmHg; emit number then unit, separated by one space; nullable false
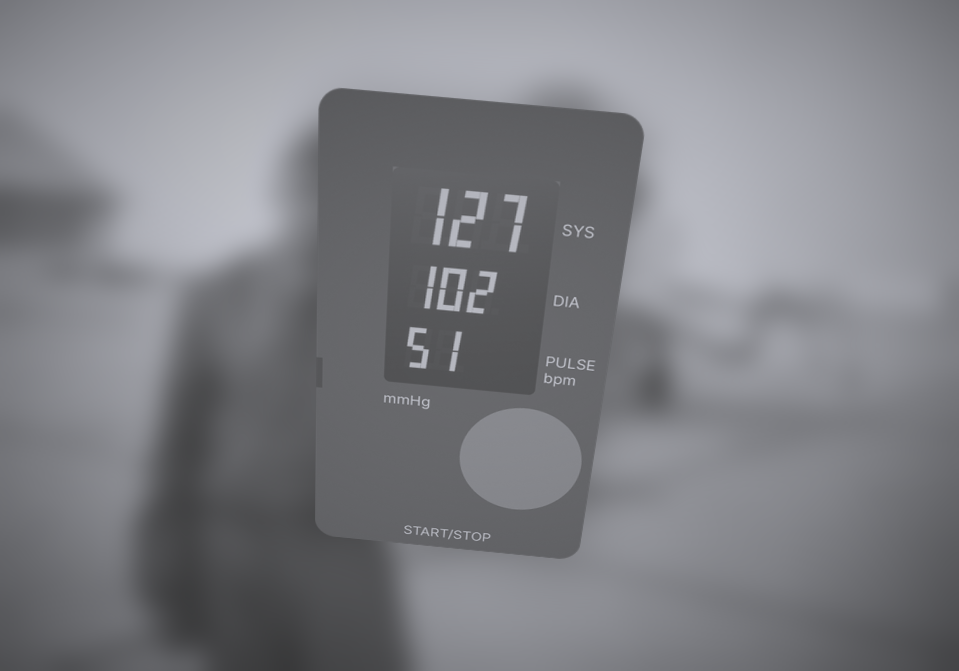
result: 127 mmHg
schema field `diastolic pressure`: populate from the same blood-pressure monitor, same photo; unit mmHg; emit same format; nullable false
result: 102 mmHg
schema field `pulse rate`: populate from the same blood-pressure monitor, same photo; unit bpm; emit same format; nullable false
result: 51 bpm
